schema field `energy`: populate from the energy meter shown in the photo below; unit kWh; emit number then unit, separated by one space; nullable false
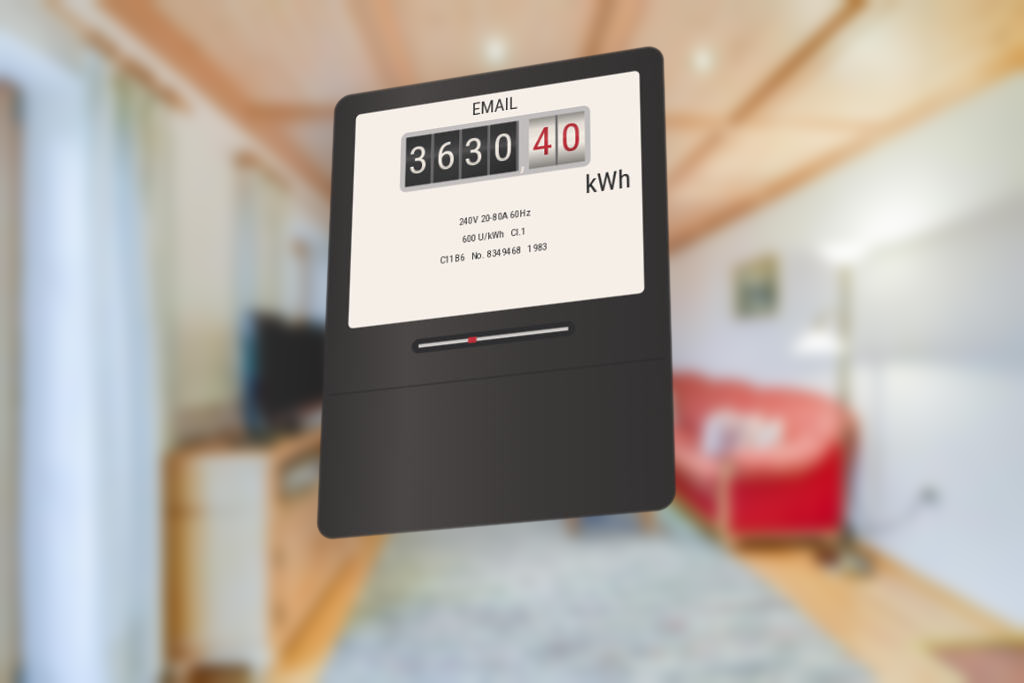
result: 3630.40 kWh
